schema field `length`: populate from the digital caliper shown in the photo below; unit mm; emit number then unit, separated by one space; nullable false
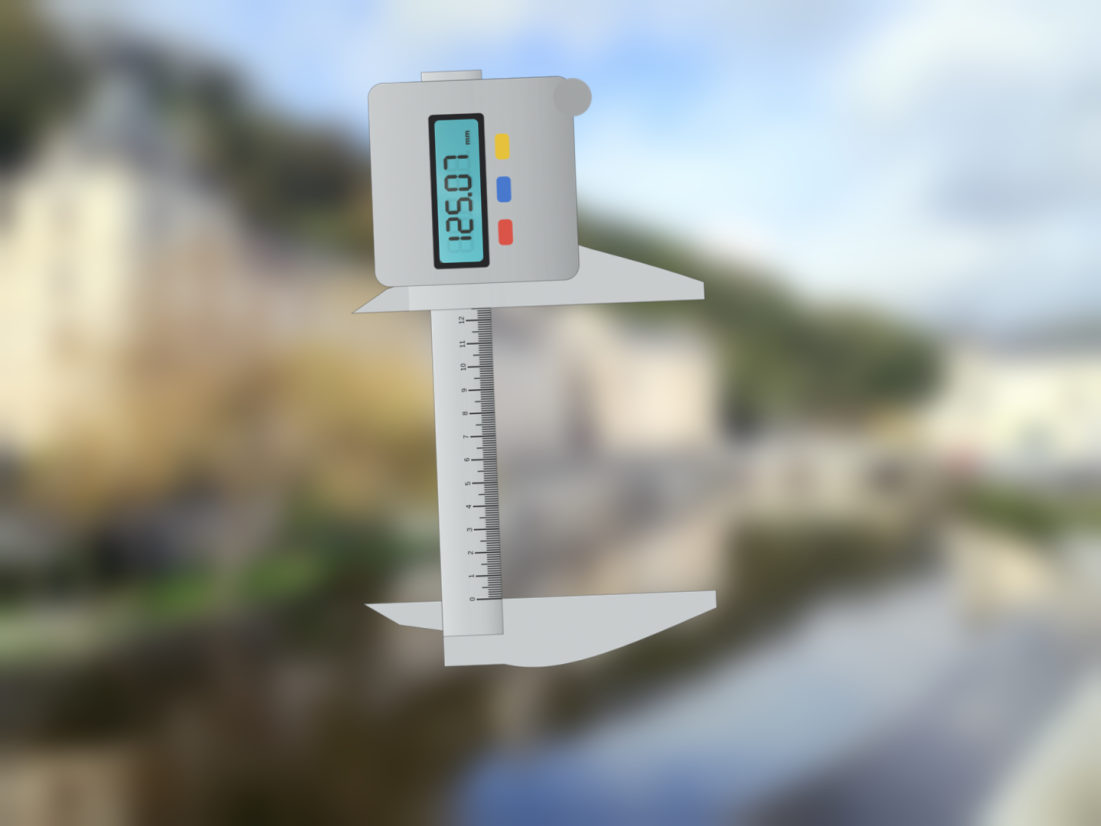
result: 125.07 mm
